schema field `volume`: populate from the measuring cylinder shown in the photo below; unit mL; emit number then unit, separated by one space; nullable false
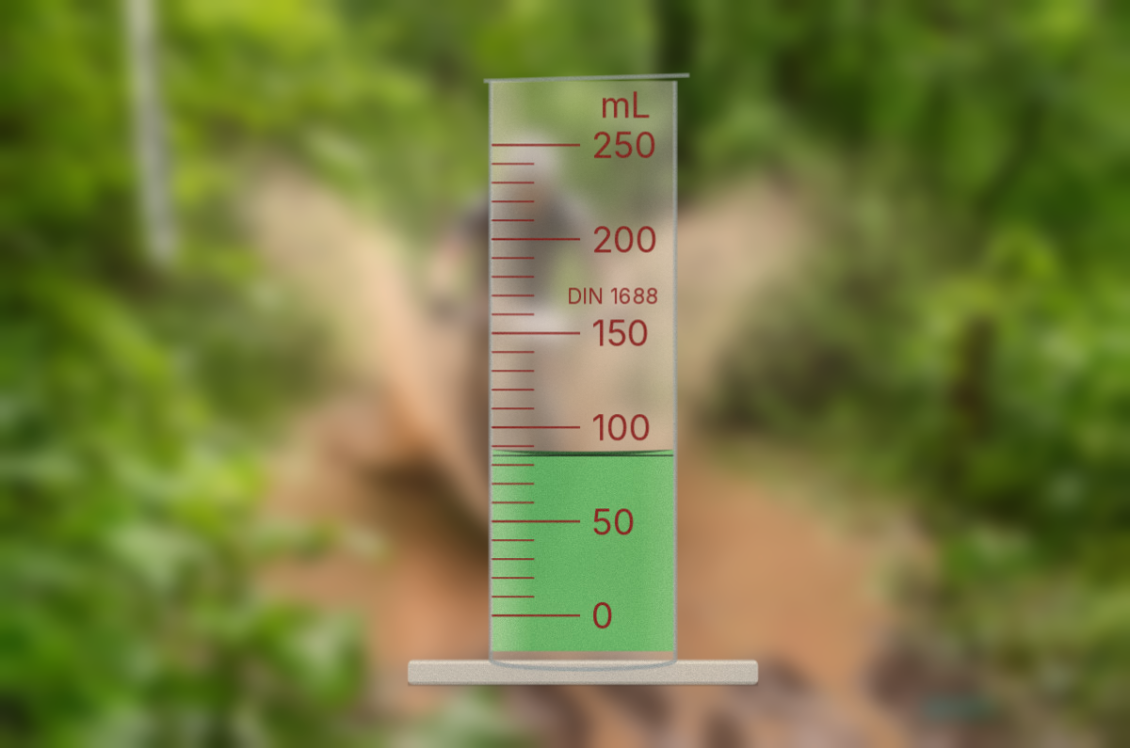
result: 85 mL
